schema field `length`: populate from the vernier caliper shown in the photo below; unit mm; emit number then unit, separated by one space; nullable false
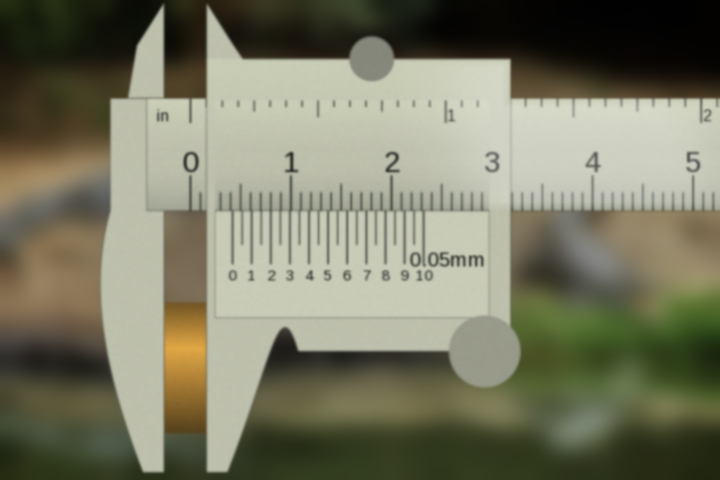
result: 4.2 mm
